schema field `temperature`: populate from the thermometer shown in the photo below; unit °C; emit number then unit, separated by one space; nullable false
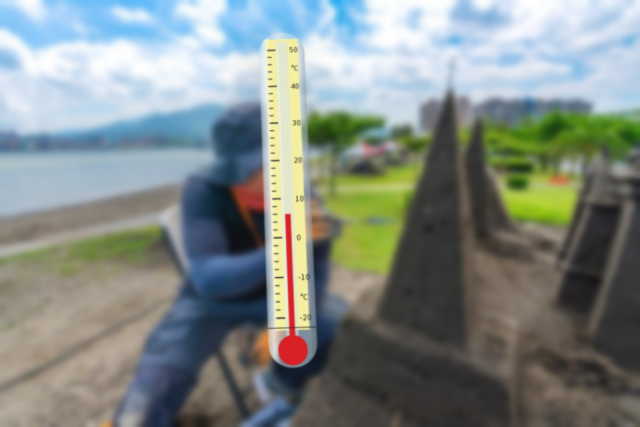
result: 6 °C
